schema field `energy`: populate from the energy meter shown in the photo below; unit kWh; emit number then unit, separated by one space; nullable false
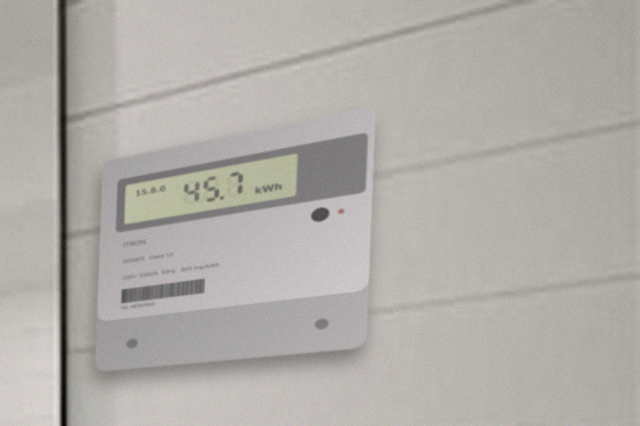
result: 45.7 kWh
